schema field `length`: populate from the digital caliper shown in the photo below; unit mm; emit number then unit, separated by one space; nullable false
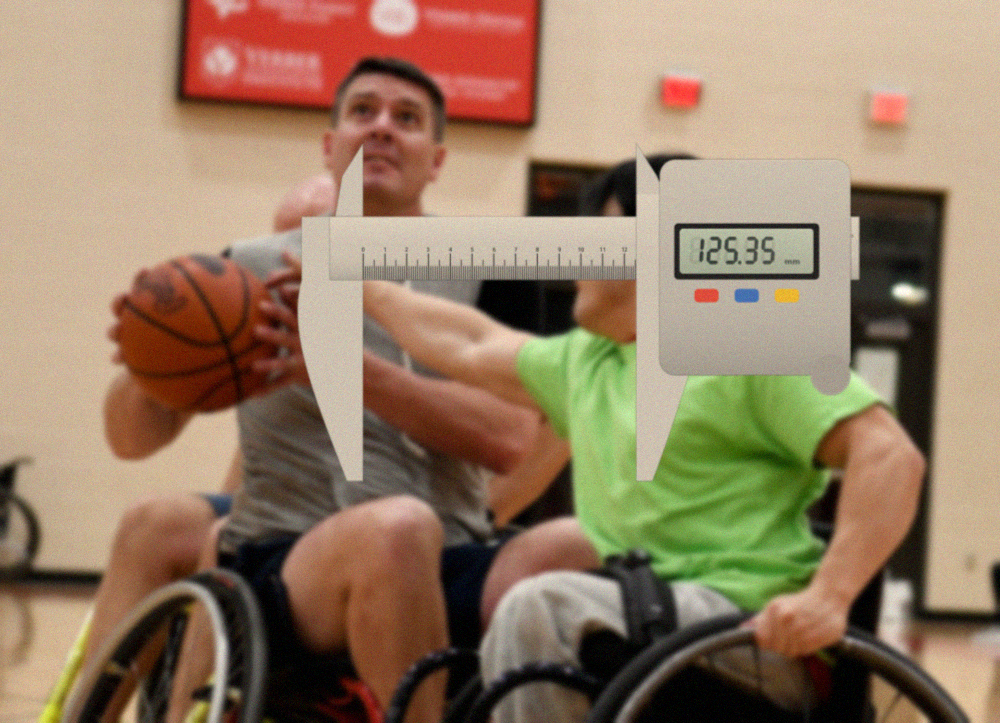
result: 125.35 mm
